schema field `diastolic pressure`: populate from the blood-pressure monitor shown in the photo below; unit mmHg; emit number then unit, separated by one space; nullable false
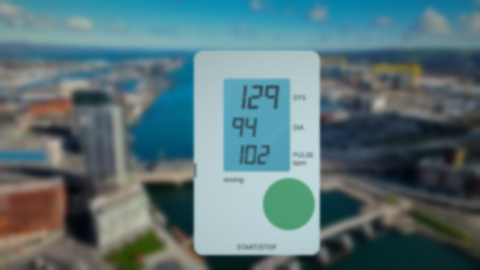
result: 94 mmHg
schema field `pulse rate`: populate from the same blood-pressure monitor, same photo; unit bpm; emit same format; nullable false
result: 102 bpm
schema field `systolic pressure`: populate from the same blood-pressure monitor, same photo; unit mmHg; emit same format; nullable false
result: 129 mmHg
